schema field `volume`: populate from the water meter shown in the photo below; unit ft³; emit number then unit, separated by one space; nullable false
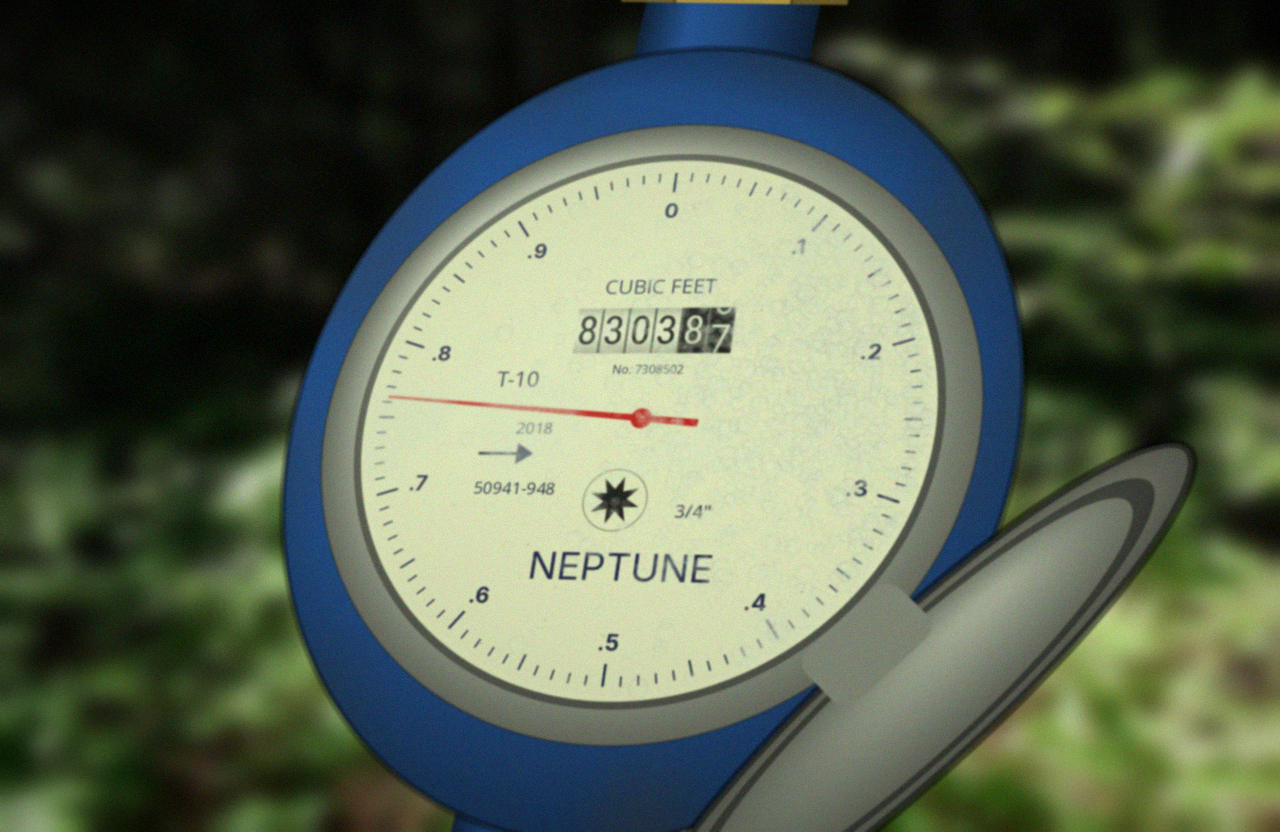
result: 830386.76 ft³
